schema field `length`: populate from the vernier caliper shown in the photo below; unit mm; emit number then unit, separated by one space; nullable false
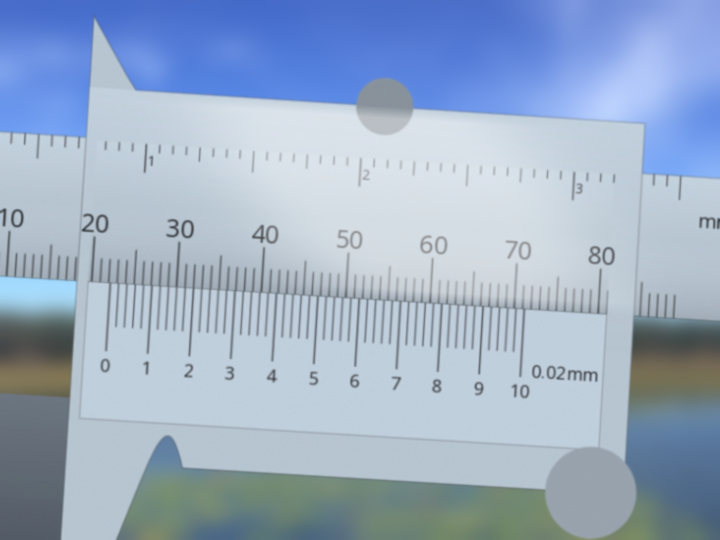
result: 22.2 mm
